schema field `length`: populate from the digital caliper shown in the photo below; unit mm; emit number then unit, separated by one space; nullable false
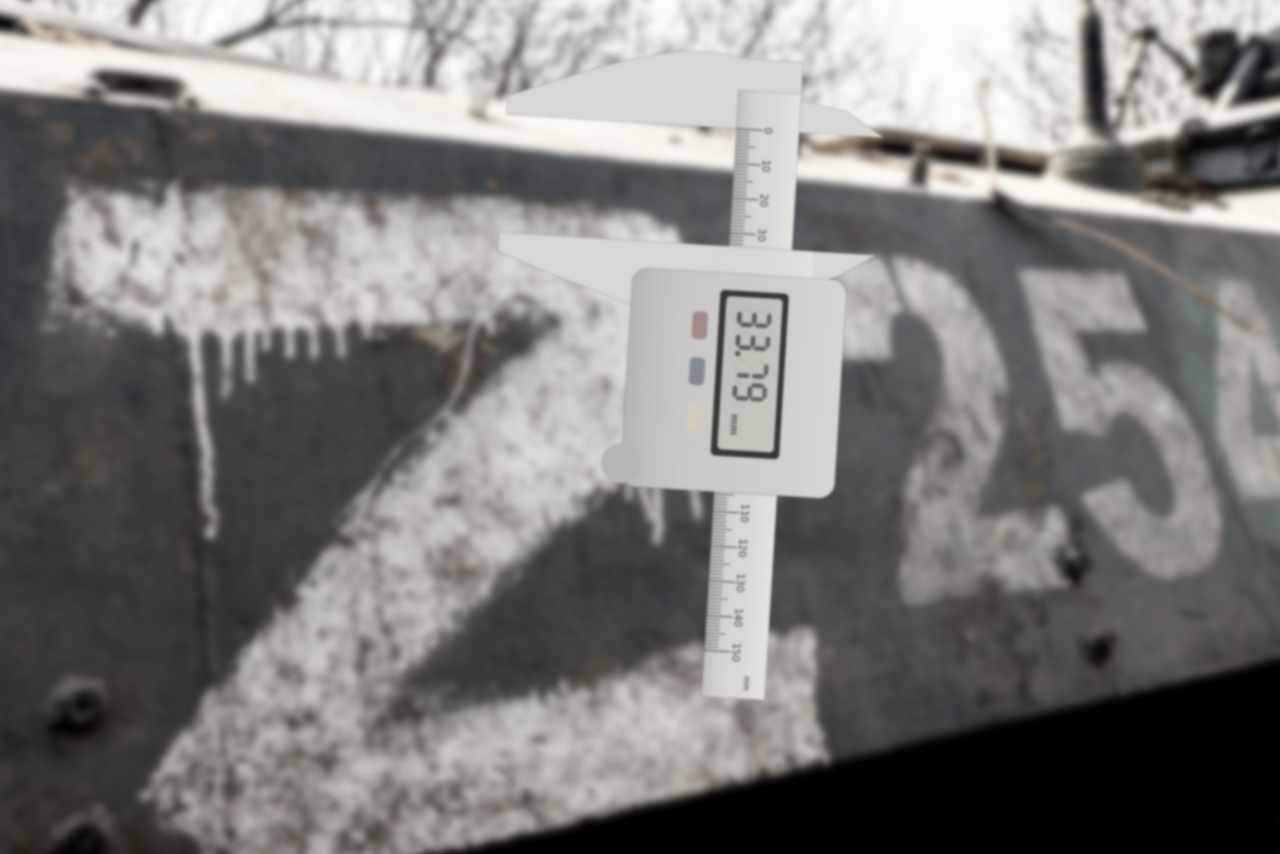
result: 33.79 mm
